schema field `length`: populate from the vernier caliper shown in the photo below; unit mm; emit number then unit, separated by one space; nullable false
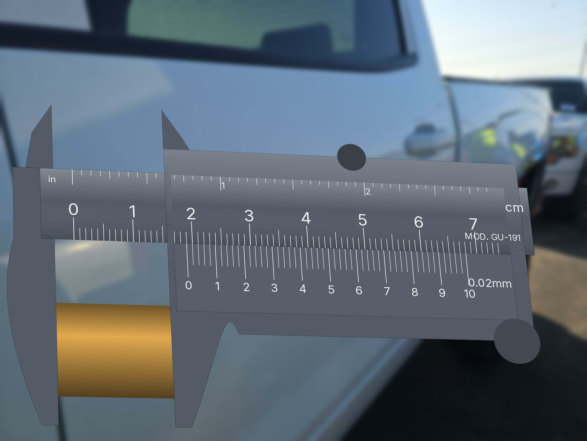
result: 19.0 mm
